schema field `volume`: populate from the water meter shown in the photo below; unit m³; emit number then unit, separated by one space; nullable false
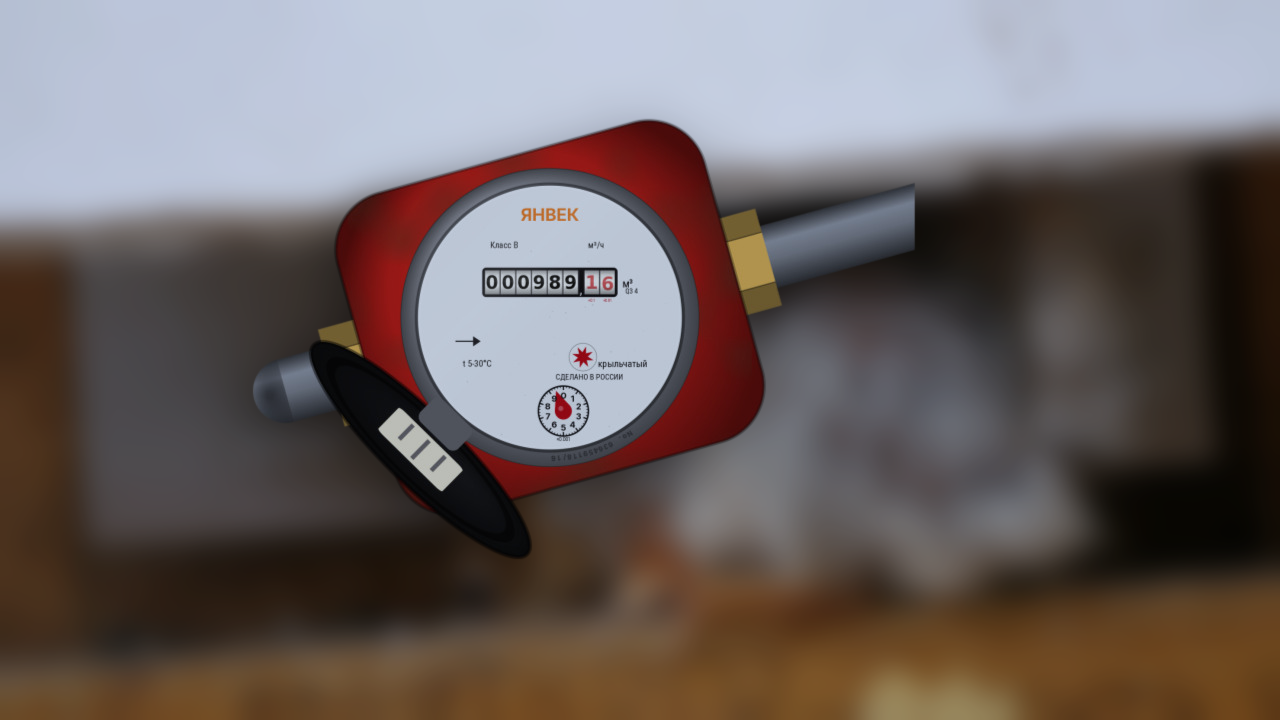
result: 989.159 m³
